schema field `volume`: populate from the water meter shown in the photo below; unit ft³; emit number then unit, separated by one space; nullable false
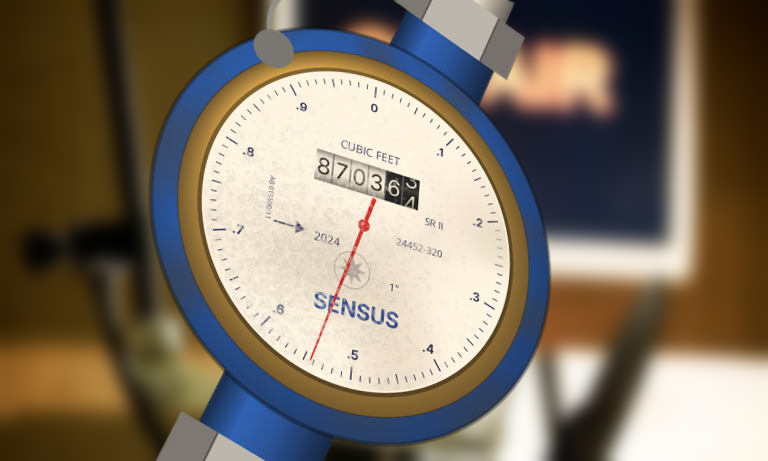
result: 870363.54 ft³
